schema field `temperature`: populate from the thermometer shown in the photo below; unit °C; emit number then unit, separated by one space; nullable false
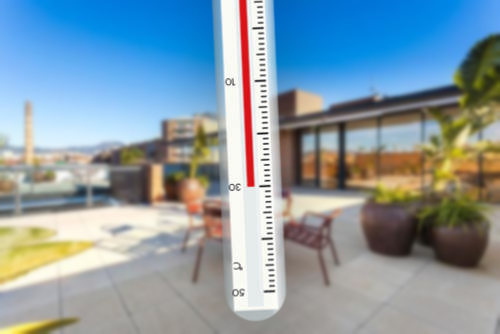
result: 30 °C
